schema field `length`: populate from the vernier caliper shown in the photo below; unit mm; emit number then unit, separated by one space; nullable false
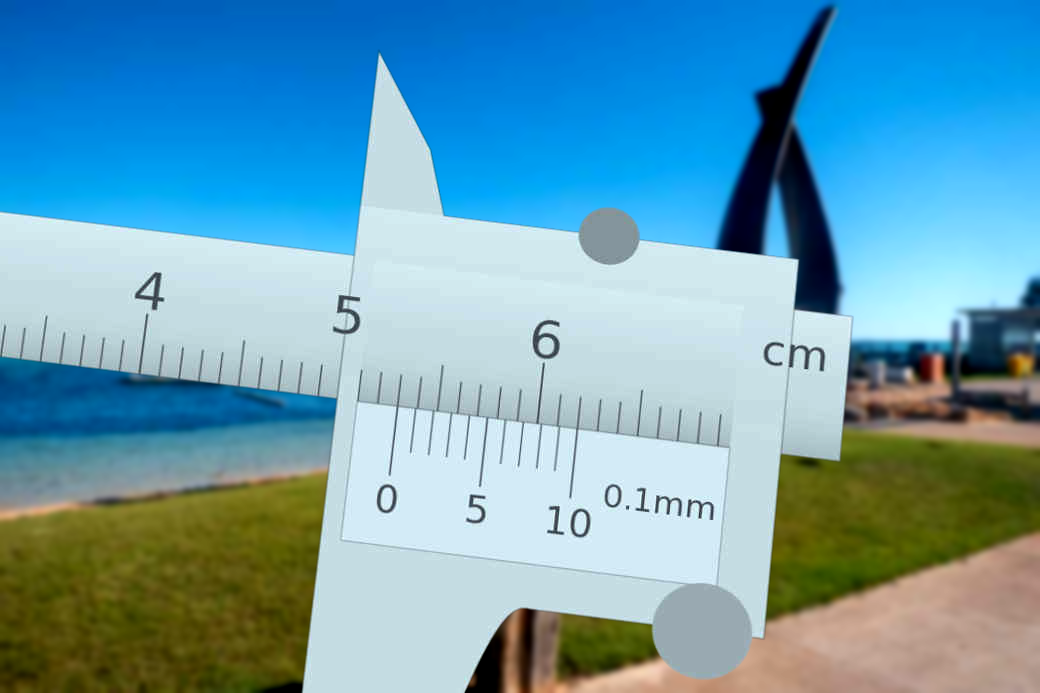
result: 53.0 mm
